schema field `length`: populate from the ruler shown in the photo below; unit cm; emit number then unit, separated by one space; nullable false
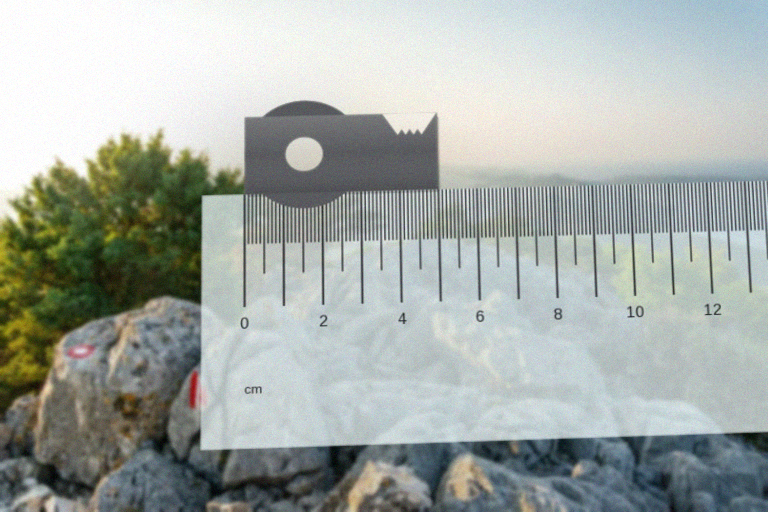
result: 5 cm
